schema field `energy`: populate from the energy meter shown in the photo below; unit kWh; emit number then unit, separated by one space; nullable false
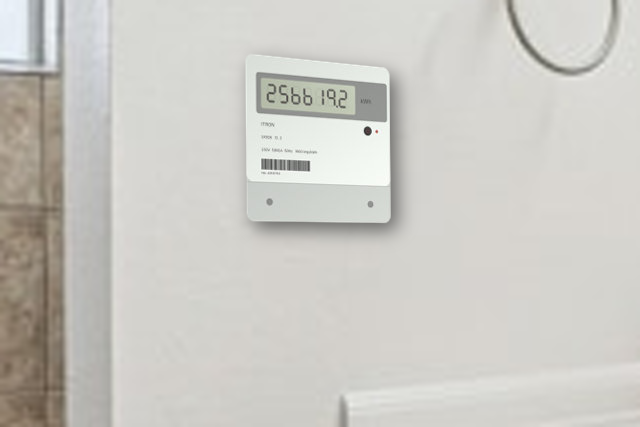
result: 256619.2 kWh
